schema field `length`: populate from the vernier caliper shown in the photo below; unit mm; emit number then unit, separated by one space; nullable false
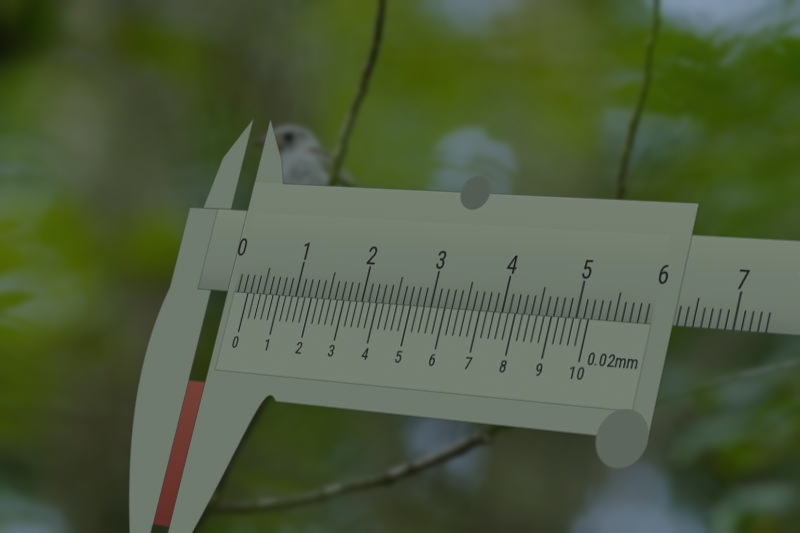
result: 2.6 mm
